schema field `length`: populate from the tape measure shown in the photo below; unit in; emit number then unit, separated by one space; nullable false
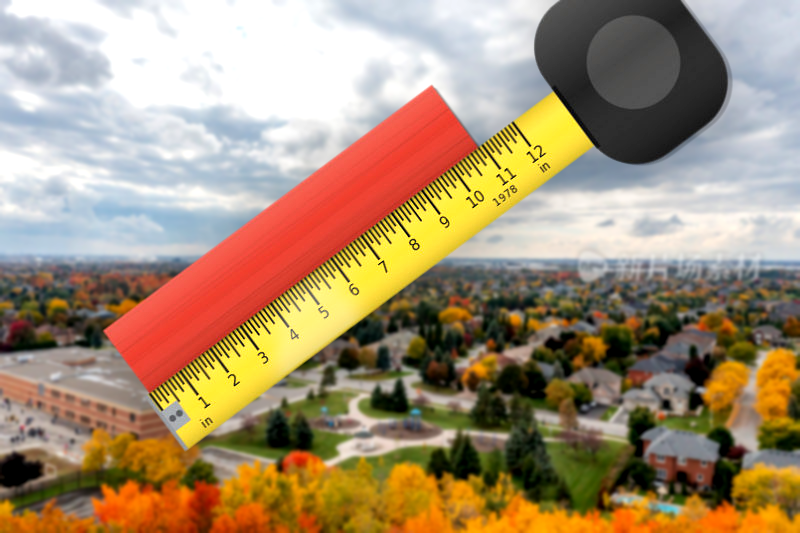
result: 10.875 in
